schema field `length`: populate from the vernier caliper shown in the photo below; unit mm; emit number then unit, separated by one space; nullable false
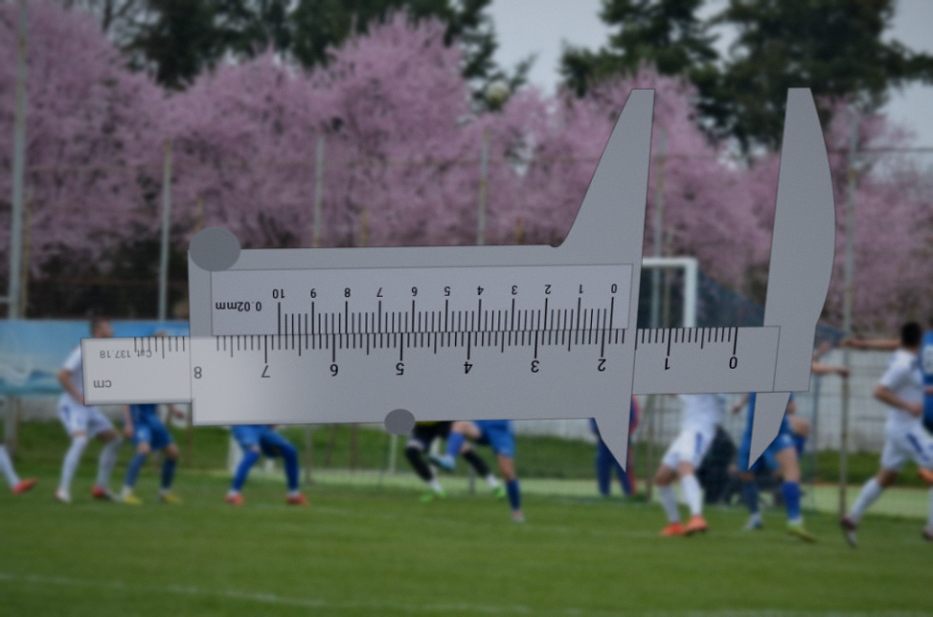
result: 19.0 mm
